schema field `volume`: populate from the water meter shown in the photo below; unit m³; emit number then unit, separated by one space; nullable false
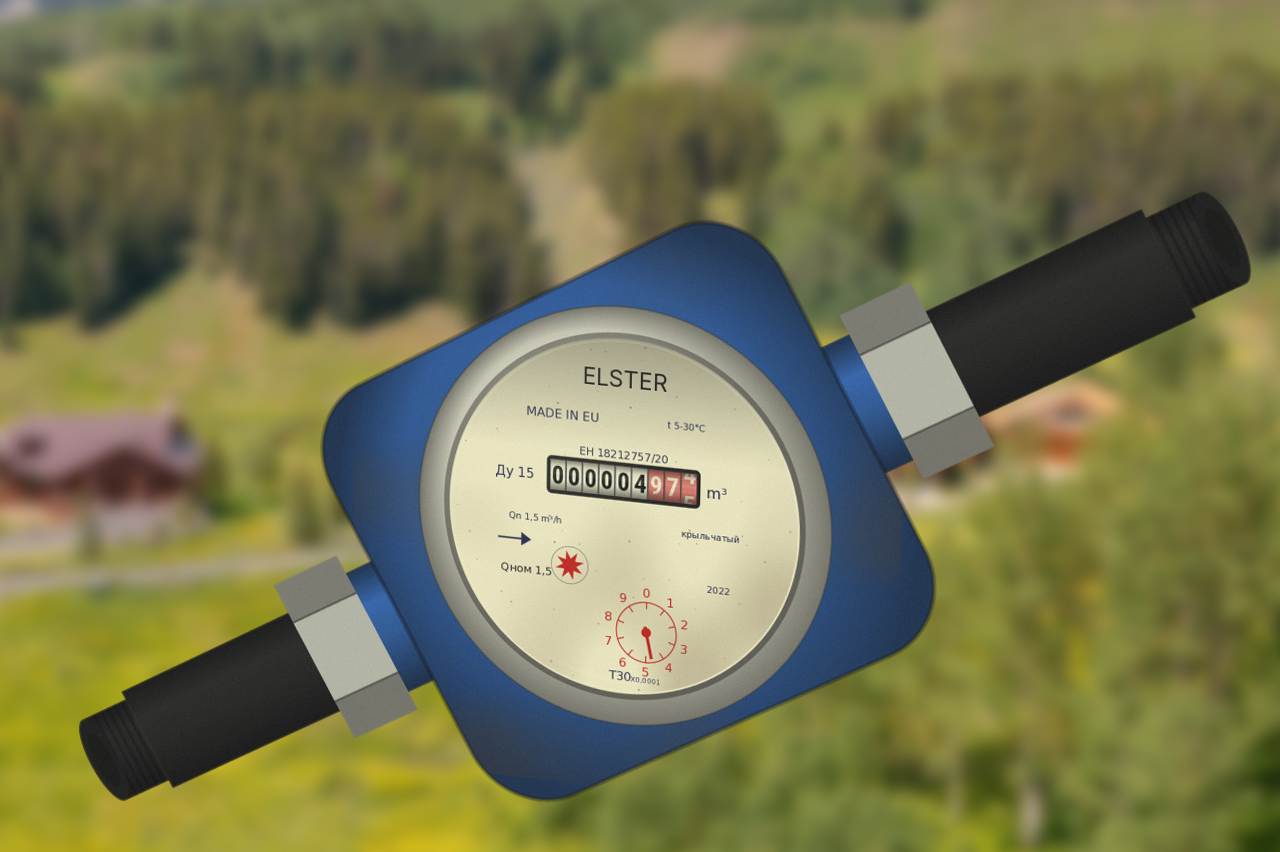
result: 4.9744 m³
